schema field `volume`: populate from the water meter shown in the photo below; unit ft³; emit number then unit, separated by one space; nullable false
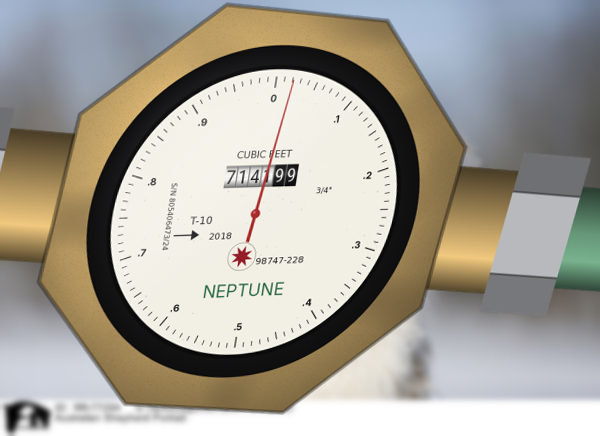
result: 714199.02 ft³
